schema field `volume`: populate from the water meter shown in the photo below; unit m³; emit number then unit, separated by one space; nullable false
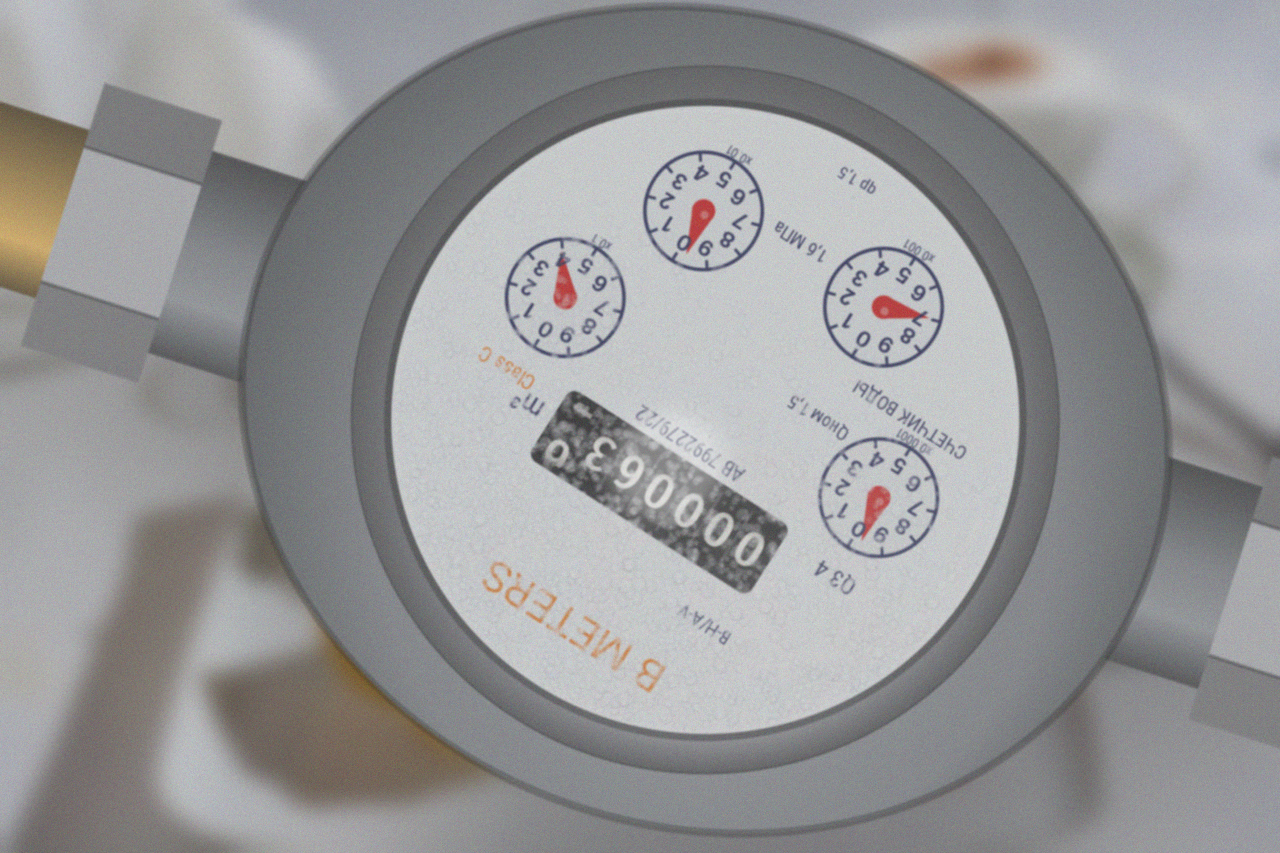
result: 636.3969 m³
